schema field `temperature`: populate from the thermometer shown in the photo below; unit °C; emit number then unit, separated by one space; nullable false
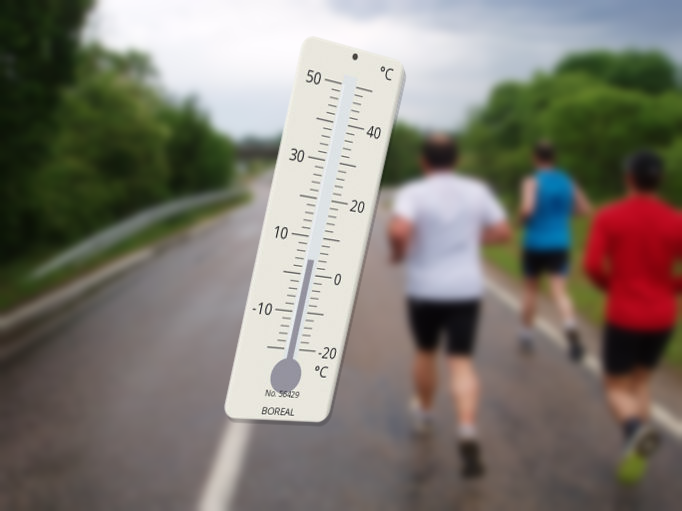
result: 4 °C
